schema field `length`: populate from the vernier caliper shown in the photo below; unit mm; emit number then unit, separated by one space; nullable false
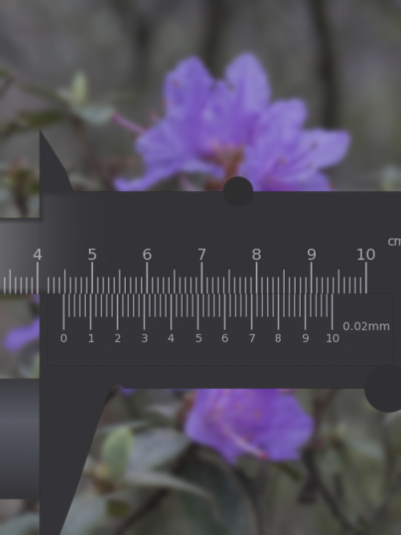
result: 44.8 mm
